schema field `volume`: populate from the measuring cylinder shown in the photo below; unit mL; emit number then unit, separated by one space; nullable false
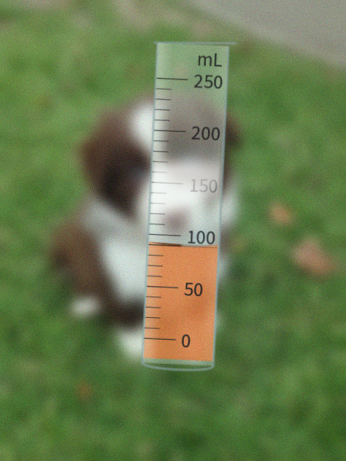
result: 90 mL
